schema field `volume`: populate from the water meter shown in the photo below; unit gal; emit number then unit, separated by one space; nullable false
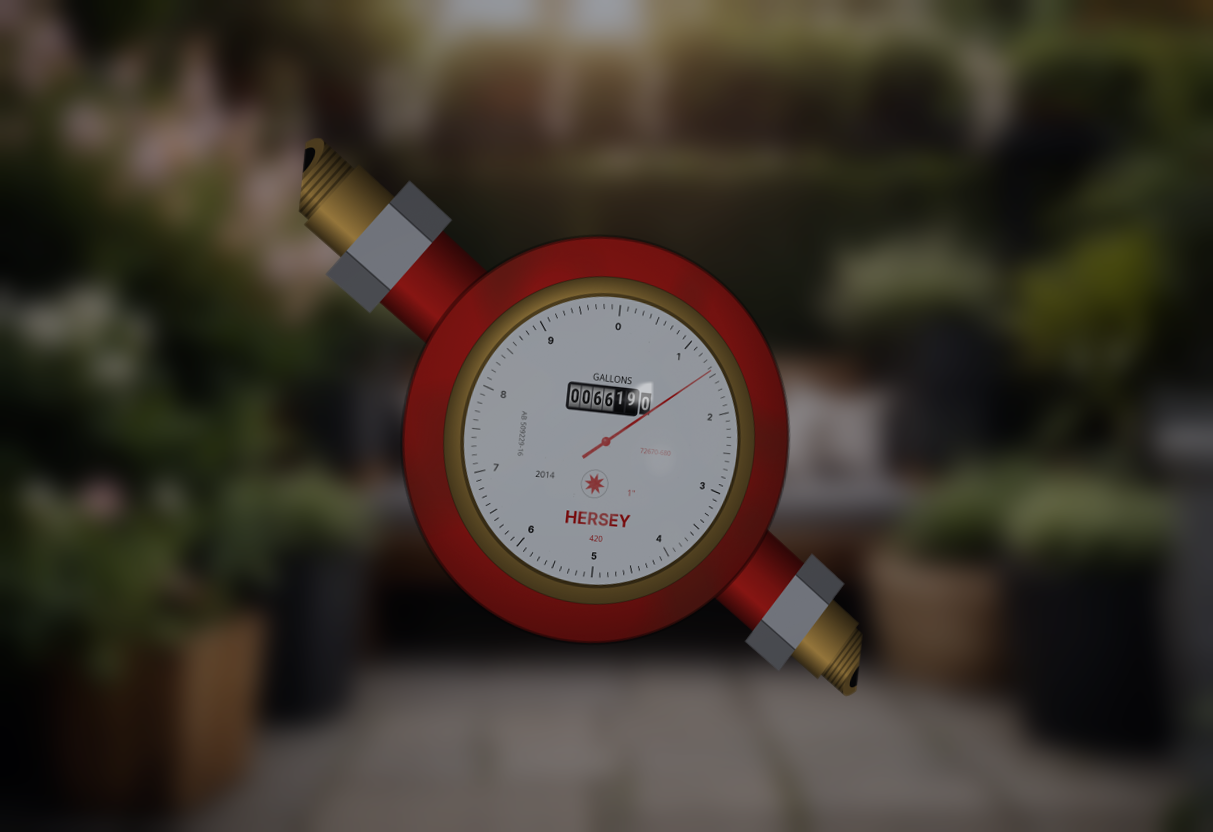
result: 66191.4 gal
